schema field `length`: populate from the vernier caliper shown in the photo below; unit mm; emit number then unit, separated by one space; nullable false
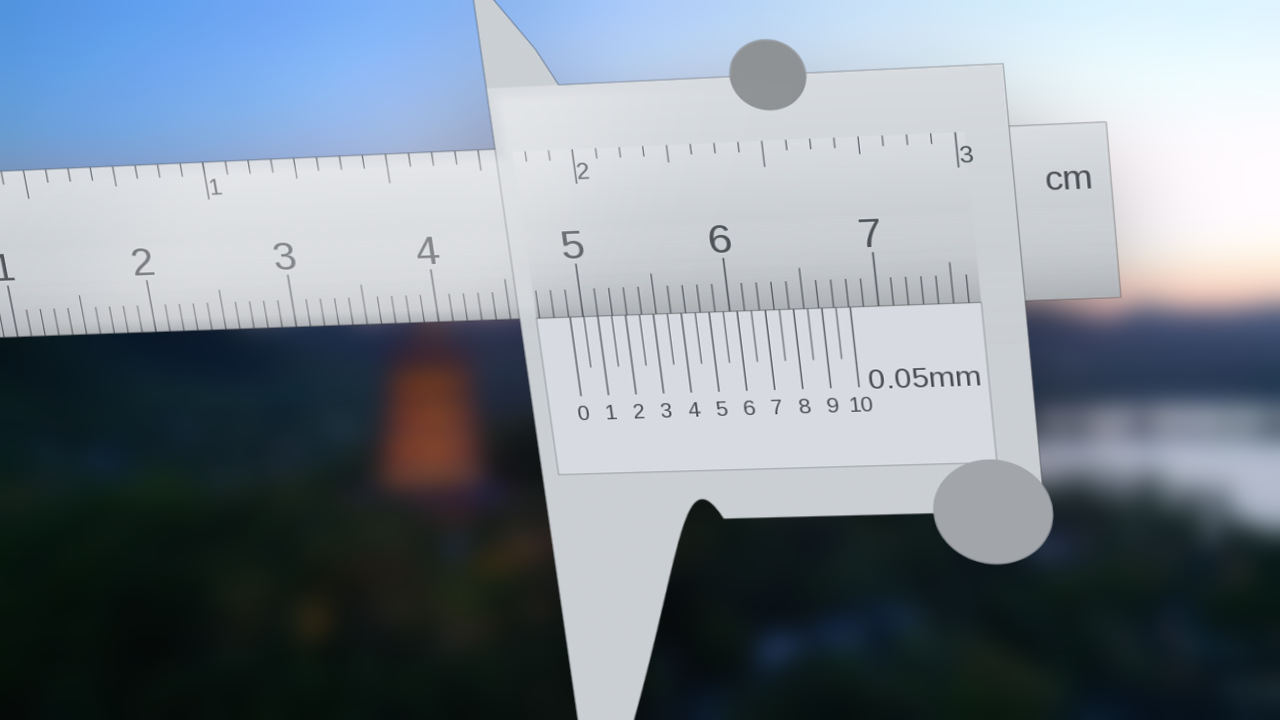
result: 49.1 mm
